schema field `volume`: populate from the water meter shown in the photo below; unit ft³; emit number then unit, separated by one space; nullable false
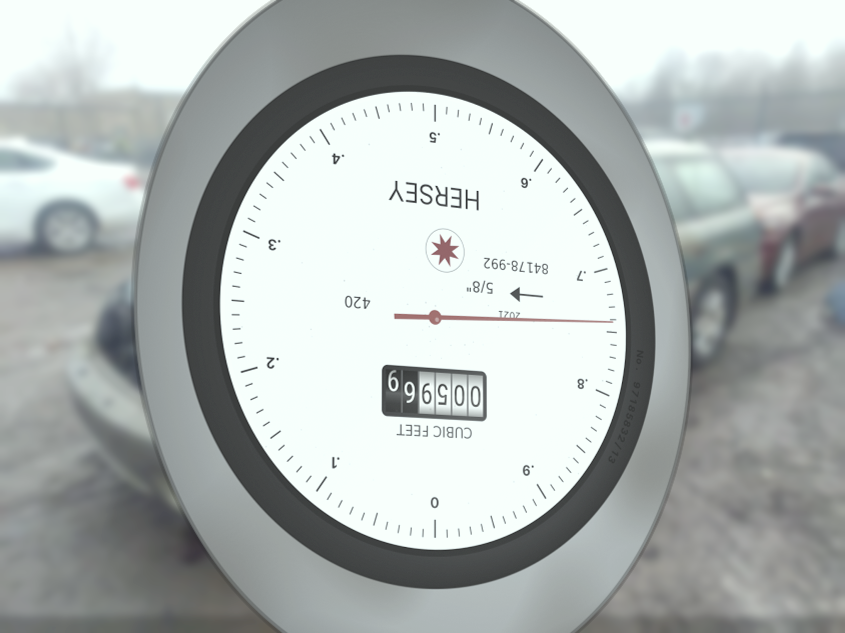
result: 5968.74 ft³
